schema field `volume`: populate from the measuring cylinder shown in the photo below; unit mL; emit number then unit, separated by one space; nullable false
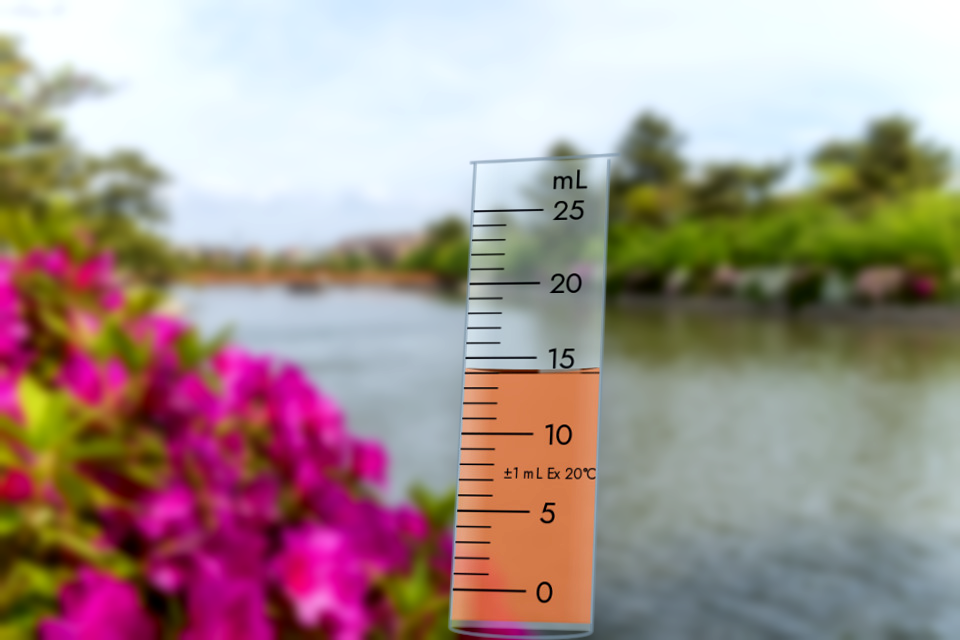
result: 14 mL
